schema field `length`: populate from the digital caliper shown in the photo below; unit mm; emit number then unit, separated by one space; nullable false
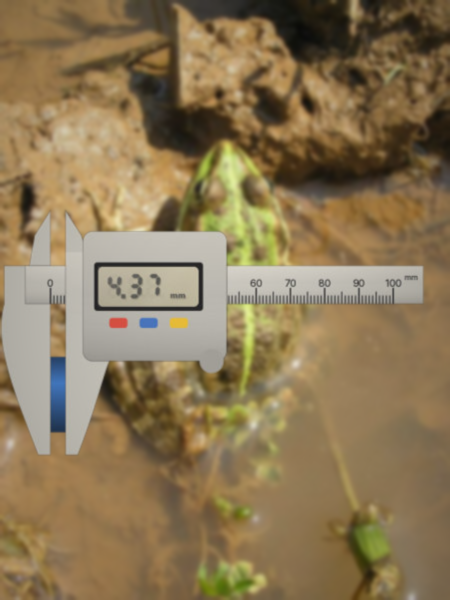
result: 4.37 mm
